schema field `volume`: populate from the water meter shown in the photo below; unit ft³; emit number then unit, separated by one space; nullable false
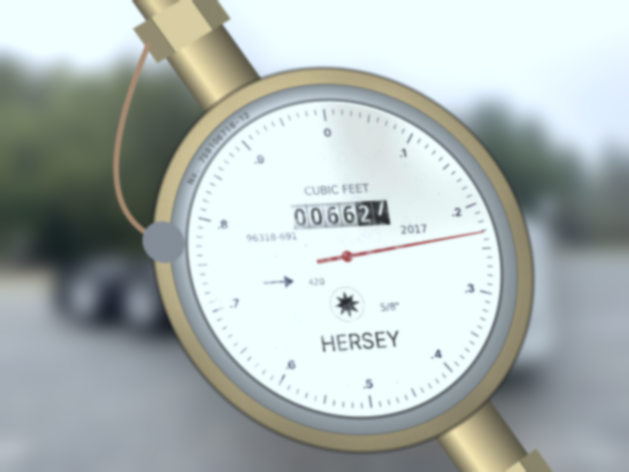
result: 6627.23 ft³
